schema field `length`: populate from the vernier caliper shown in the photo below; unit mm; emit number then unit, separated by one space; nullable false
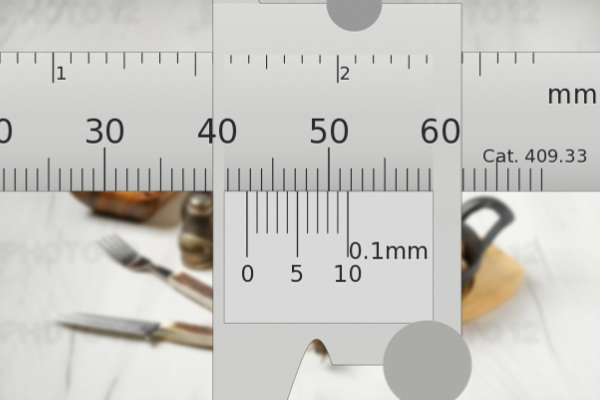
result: 42.7 mm
